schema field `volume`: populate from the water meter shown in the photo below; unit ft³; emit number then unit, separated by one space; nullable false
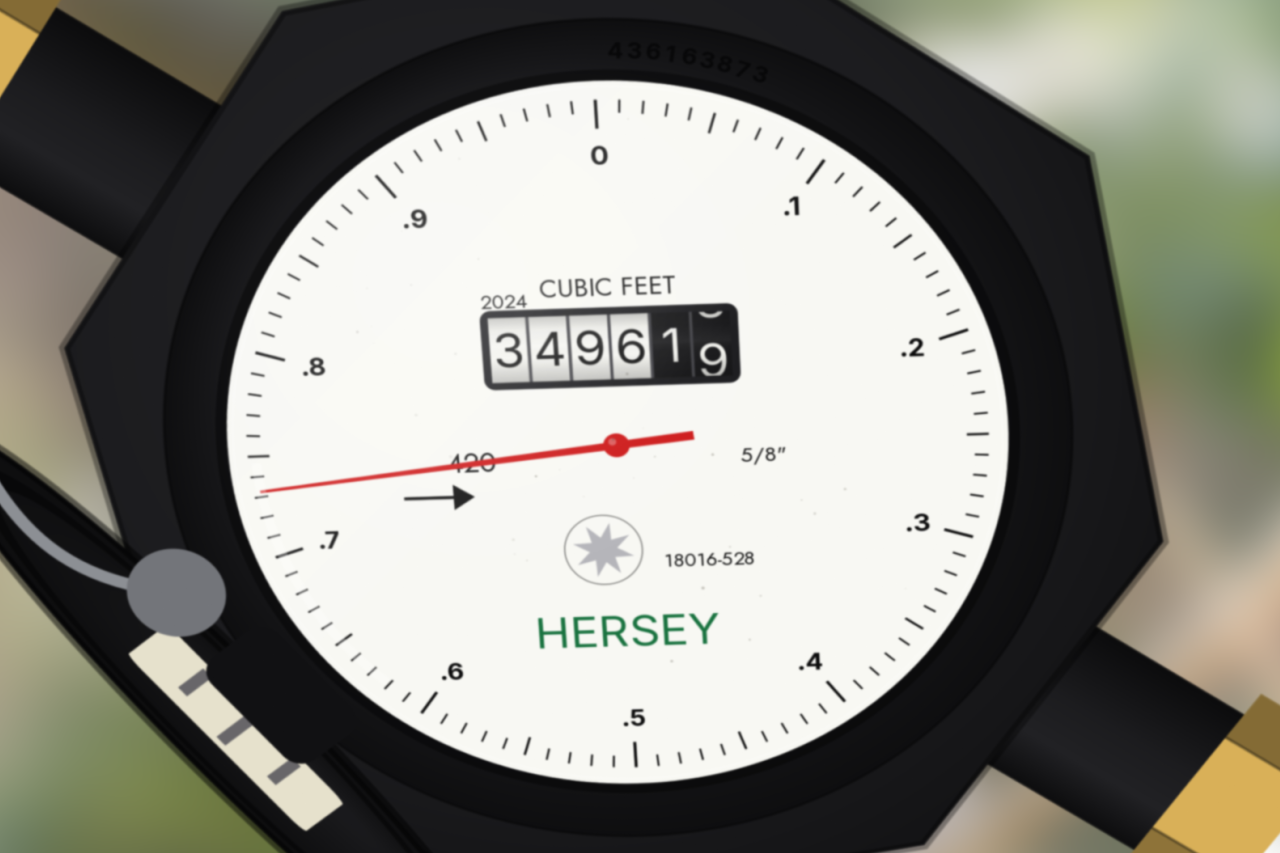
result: 349618.73 ft³
